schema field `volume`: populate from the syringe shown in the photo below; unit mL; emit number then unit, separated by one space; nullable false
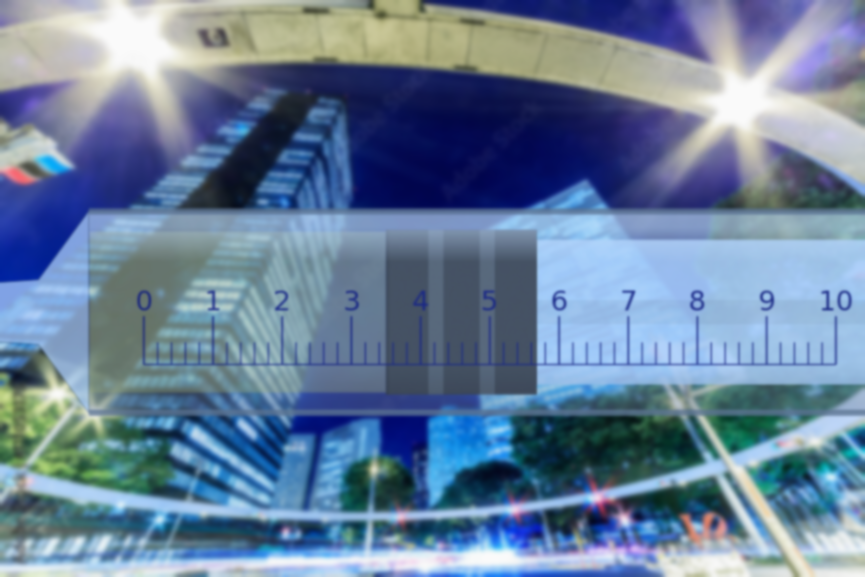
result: 3.5 mL
